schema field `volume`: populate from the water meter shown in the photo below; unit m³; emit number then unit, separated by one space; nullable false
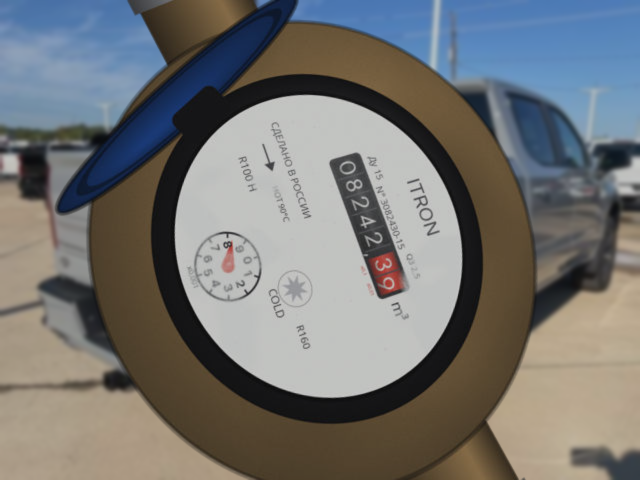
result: 8242.388 m³
